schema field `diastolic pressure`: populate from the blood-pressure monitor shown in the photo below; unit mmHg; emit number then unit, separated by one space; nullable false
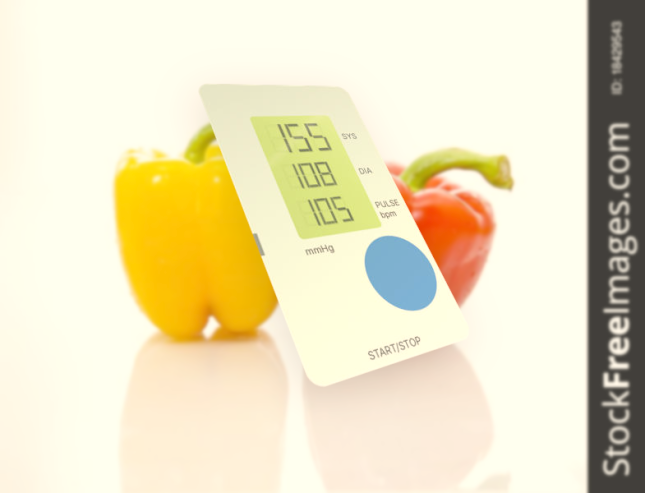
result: 108 mmHg
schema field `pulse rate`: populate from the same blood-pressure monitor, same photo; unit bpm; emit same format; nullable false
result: 105 bpm
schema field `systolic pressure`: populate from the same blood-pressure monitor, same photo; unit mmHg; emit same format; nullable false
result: 155 mmHg
